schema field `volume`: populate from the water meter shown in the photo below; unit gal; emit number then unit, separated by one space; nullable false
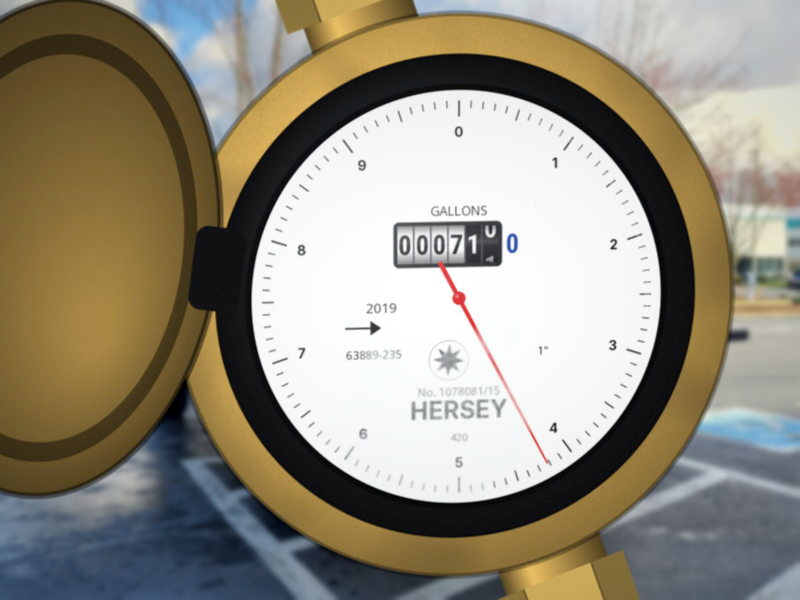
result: 7104.2 gal
